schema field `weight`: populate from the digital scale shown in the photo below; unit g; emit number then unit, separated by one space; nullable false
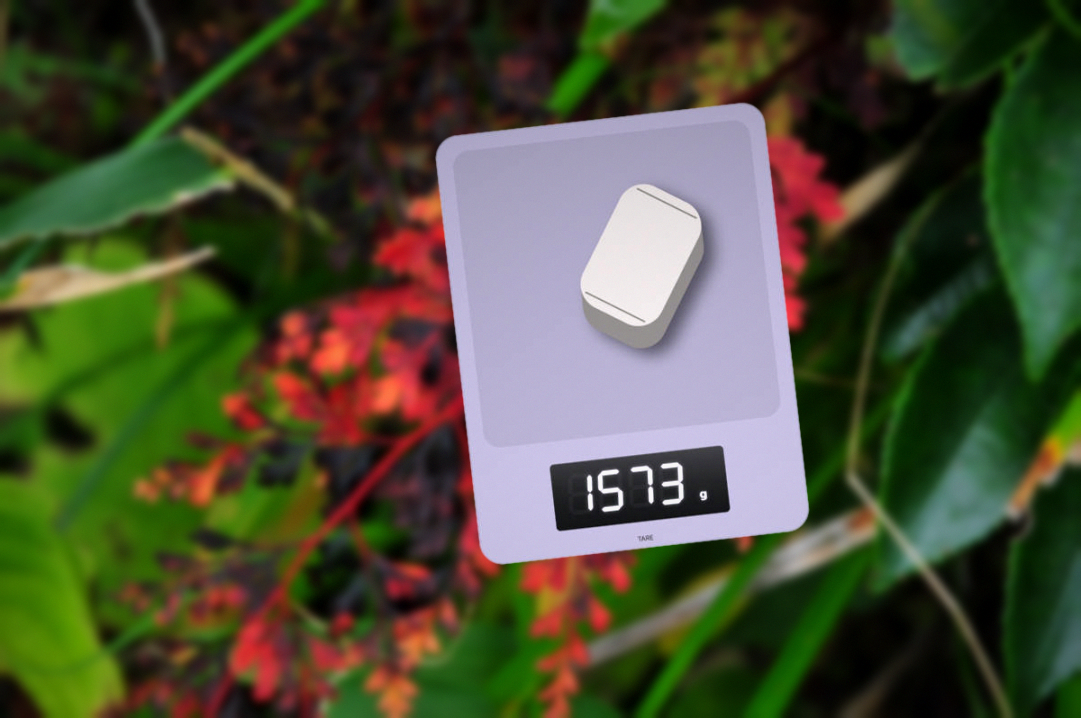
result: 1573 g
